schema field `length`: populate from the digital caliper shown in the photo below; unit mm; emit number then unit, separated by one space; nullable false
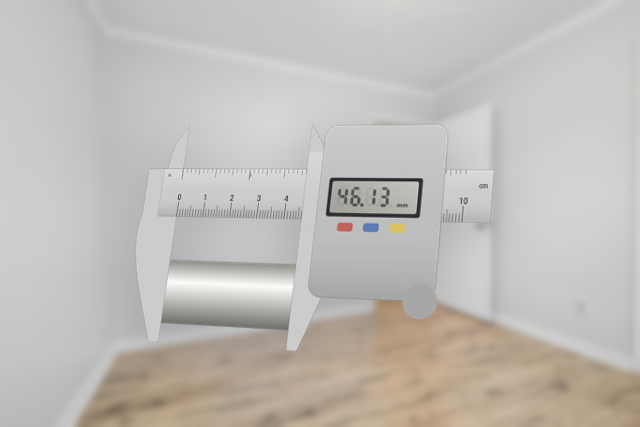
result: 46.13 mm
